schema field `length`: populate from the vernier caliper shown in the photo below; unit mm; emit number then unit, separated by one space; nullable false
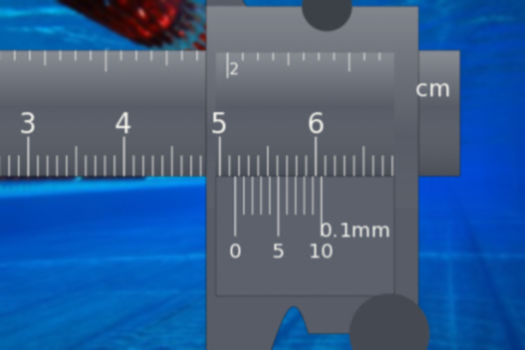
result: 51.6 mm
